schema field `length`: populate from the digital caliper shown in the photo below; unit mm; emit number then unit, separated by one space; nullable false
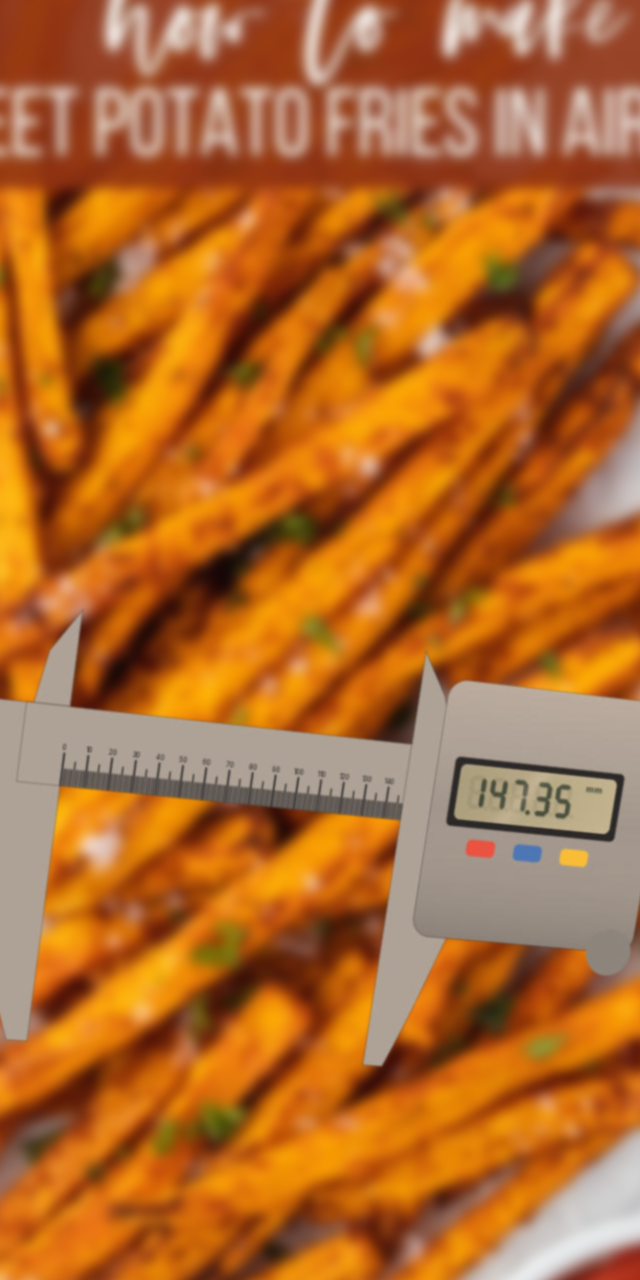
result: 147.35 mm
